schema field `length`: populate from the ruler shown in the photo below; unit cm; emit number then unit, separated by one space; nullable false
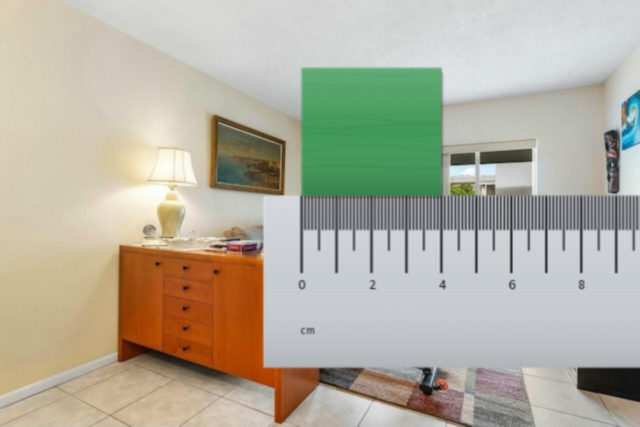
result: 4 cm
